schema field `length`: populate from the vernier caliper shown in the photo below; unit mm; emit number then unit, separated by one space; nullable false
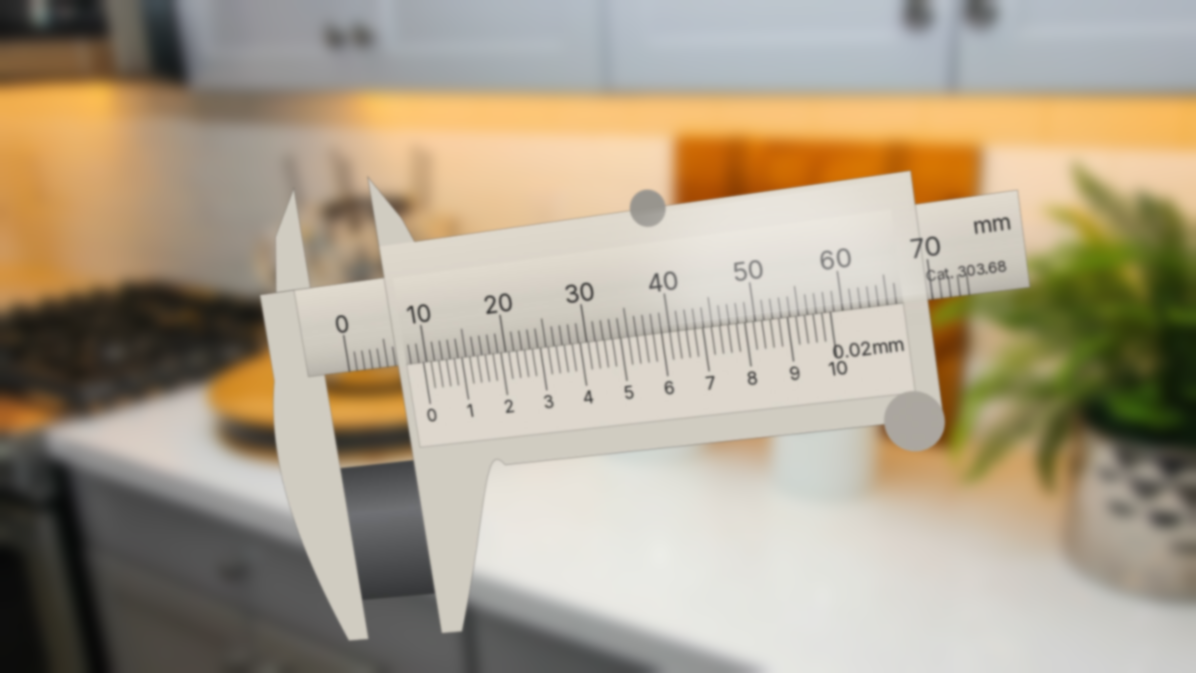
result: 9.6 mm
